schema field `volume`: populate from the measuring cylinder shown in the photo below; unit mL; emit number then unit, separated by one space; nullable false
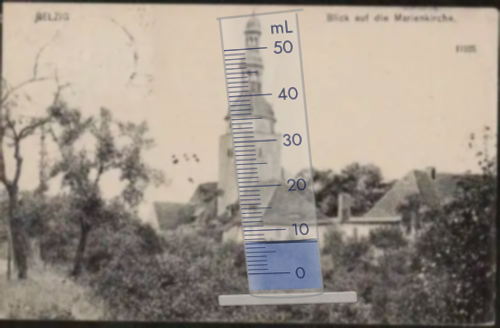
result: 7 mL
